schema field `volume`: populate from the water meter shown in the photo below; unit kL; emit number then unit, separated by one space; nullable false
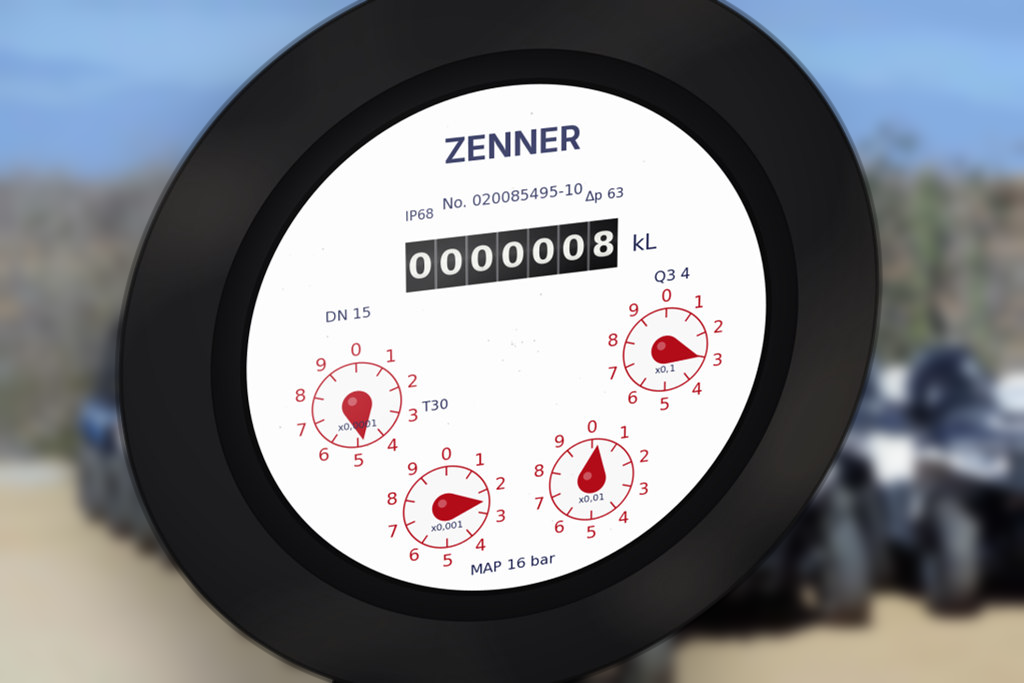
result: 8.3024 kL
